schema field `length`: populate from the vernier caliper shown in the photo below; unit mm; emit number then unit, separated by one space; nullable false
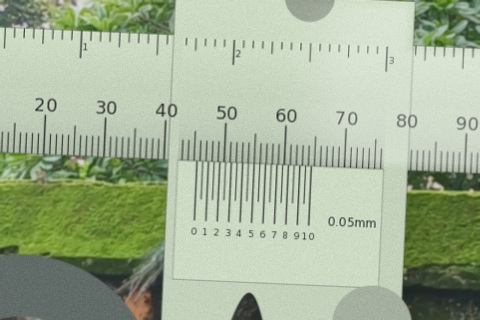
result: 45.5 mm
